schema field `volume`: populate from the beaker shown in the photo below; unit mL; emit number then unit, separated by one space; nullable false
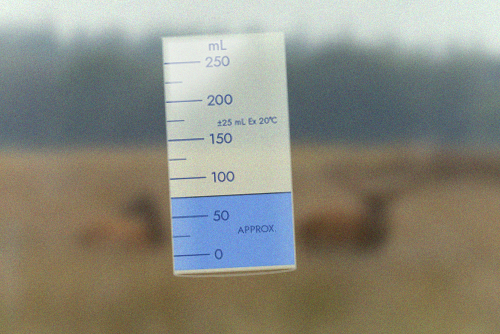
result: 75 mL
